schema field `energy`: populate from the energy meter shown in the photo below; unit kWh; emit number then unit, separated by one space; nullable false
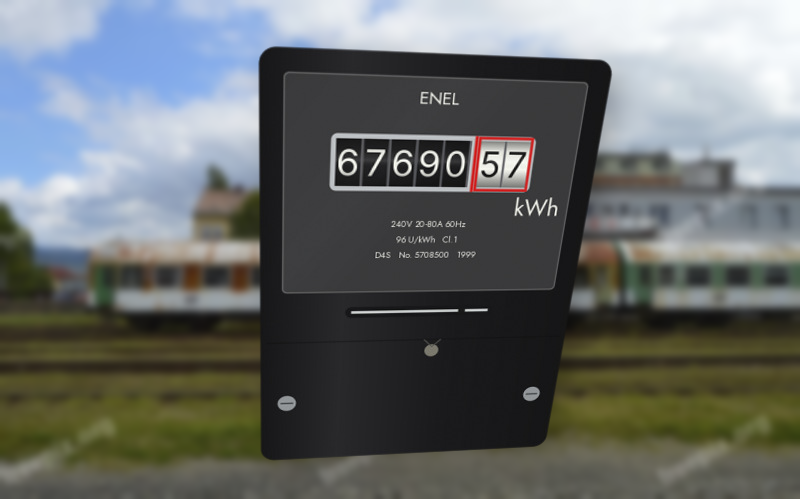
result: 67690.57 kWh
